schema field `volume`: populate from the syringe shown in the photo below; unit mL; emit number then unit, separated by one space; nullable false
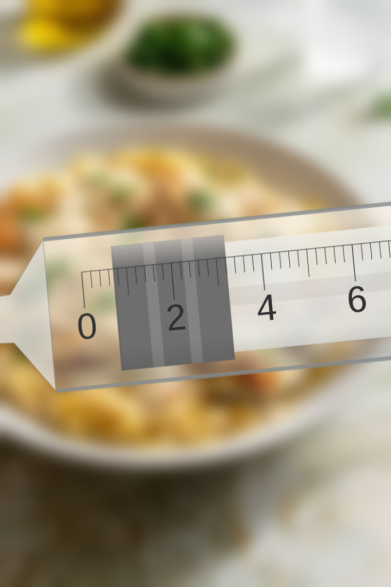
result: 0.7 mL
